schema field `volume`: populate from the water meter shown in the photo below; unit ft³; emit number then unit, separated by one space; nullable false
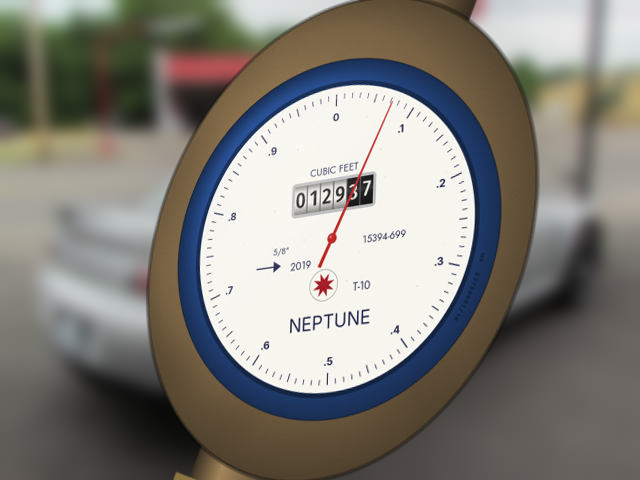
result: 12937.07 ft³
